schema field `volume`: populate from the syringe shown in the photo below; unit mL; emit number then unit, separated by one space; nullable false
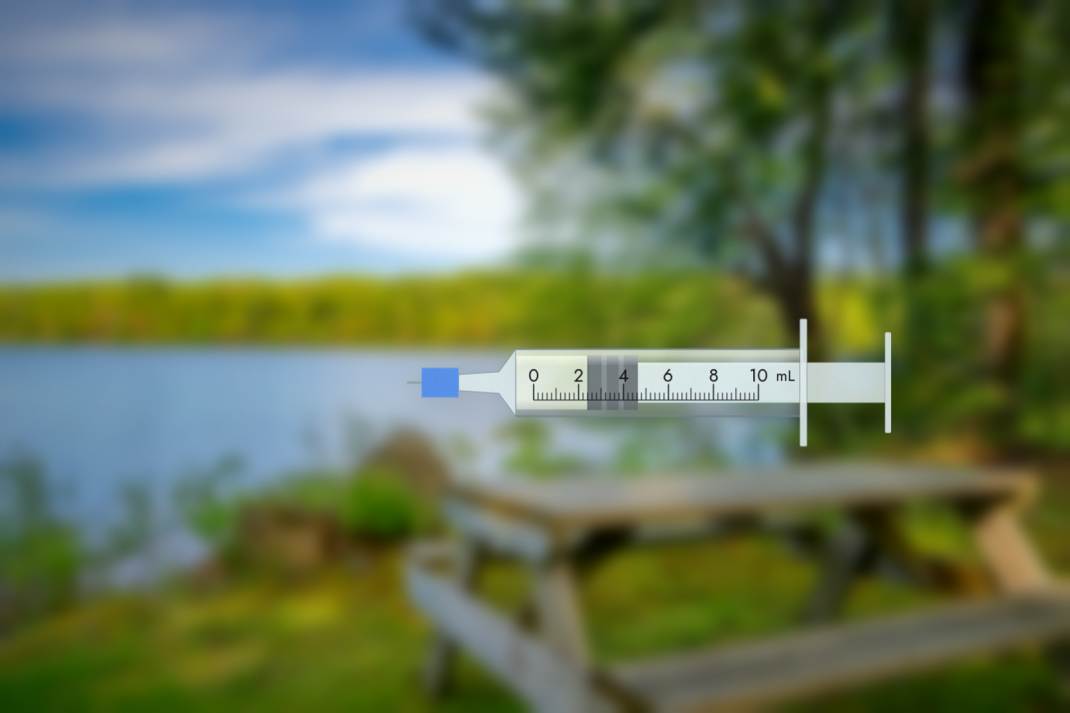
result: 2.4 mL
